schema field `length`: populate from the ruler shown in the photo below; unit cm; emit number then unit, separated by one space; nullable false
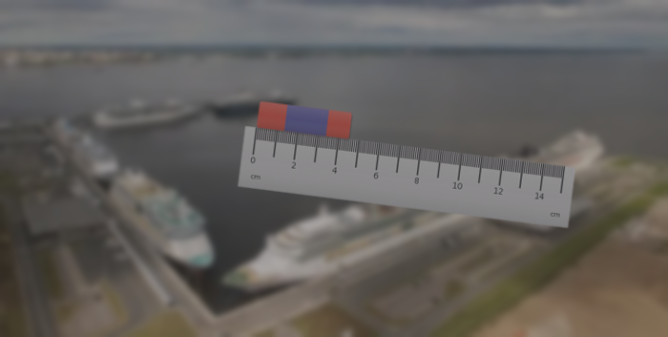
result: 4.5 cm
